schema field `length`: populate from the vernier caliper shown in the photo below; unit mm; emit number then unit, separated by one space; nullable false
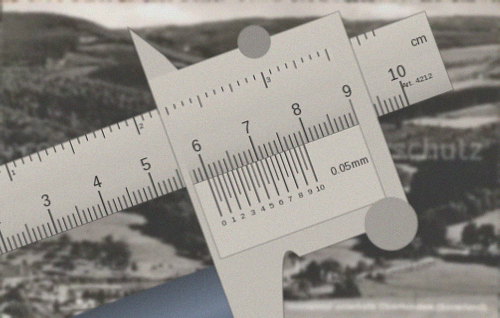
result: 60.0 mm
